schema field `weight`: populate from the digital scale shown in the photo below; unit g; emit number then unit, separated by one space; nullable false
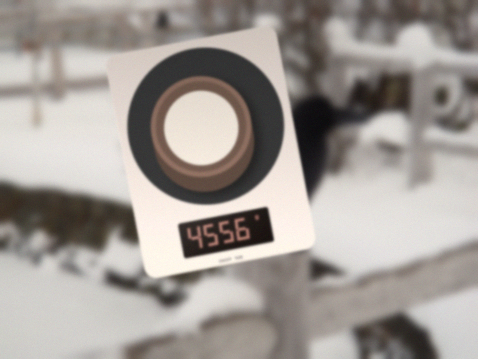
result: 4556 g
